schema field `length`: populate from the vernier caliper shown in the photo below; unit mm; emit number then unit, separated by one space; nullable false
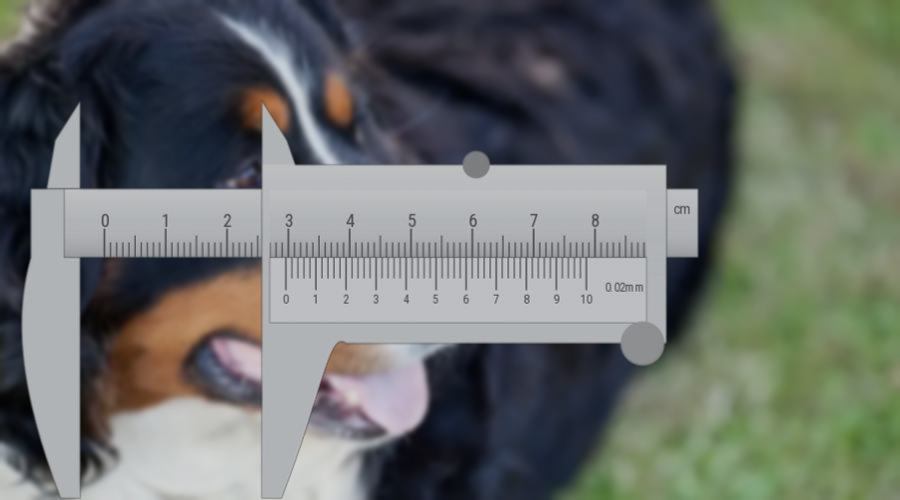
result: 29.6 mm
